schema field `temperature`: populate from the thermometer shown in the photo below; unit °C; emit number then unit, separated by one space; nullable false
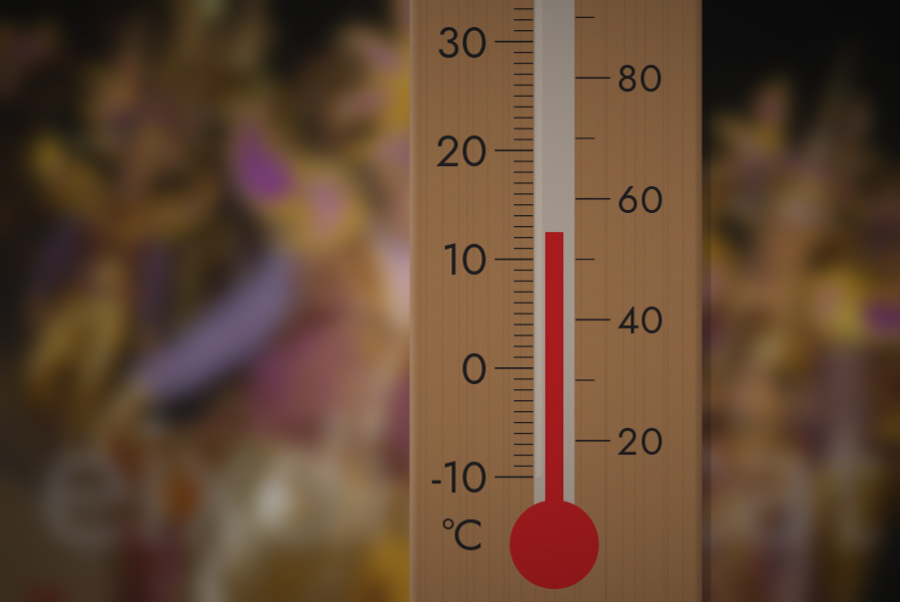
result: 12.5 °C
